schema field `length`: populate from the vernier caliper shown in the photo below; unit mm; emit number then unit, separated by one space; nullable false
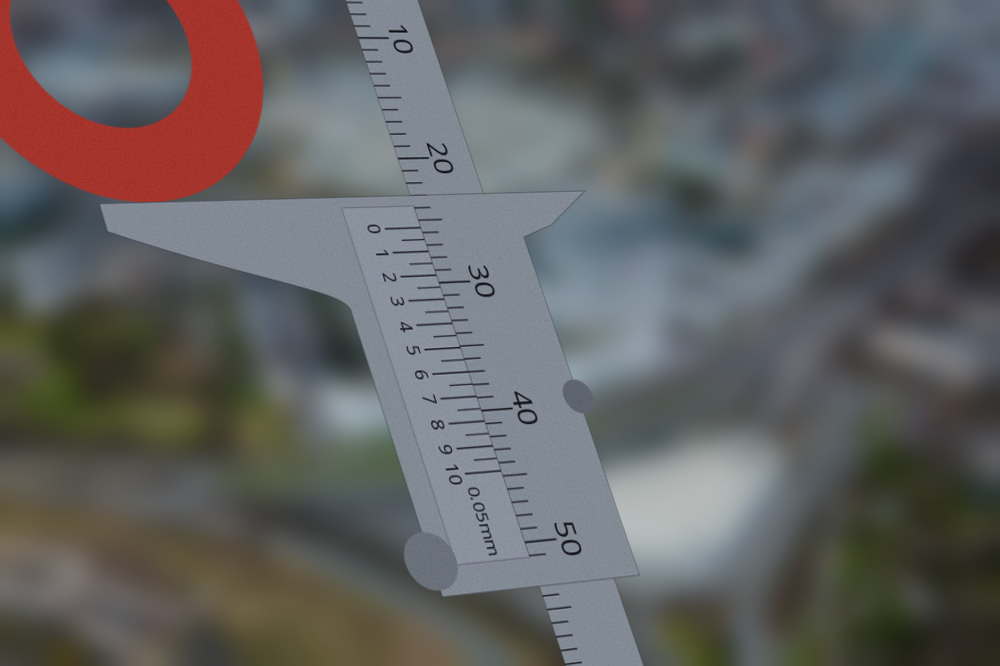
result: 25.6 mm
